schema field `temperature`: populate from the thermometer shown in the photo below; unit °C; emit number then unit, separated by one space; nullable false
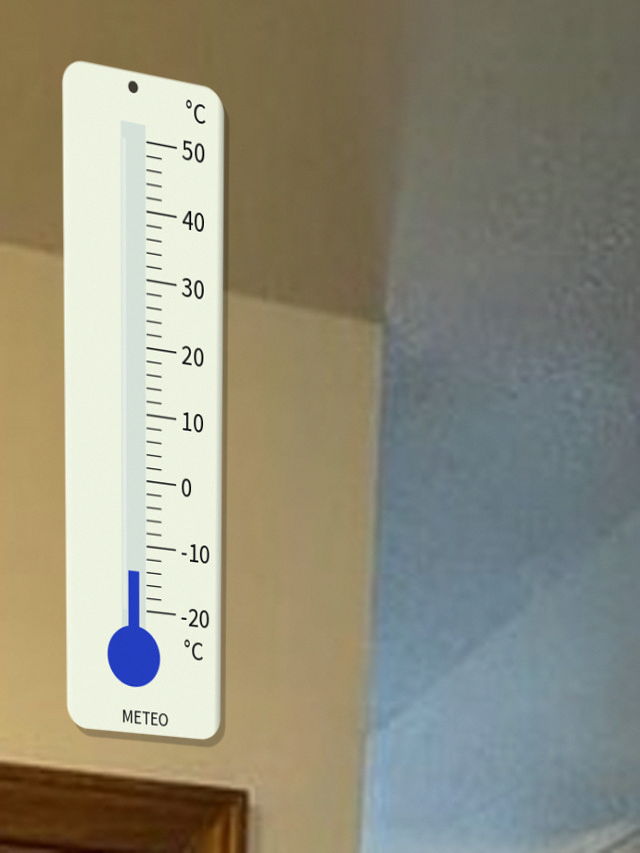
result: -14 °C
